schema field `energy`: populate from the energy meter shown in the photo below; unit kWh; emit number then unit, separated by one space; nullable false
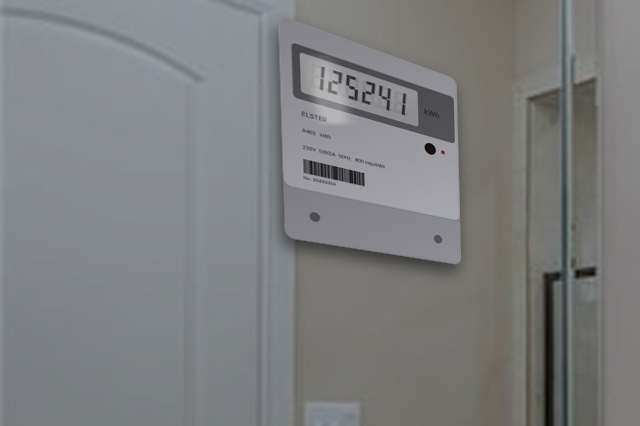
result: 125241 kWh
